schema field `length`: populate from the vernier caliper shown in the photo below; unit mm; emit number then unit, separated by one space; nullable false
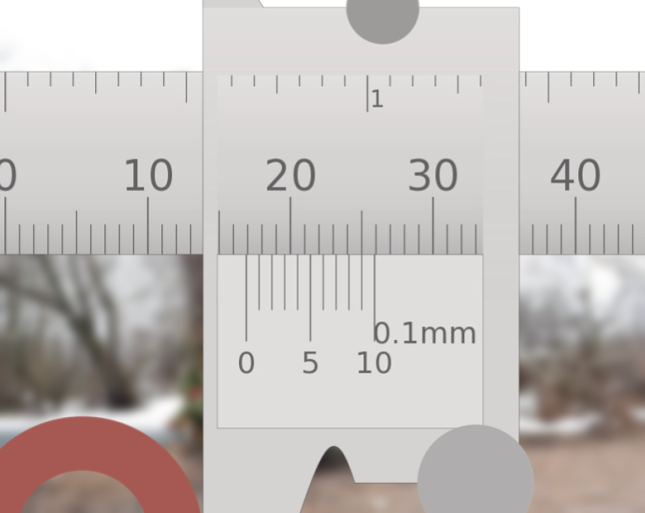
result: 16.9 mm
